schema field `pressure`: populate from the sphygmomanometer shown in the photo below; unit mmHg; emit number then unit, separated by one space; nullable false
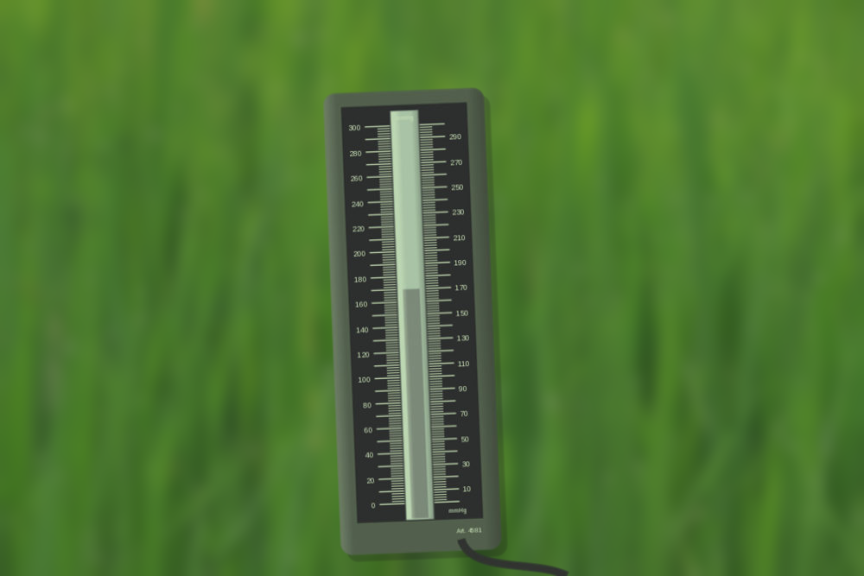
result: 170 mmHg
